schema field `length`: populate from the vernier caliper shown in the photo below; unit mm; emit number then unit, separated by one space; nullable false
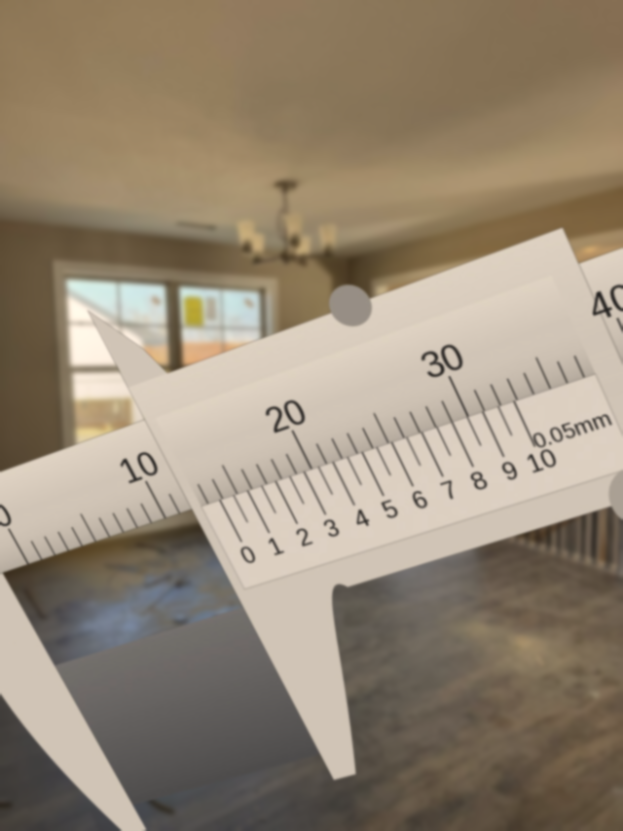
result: 13.8 mm
